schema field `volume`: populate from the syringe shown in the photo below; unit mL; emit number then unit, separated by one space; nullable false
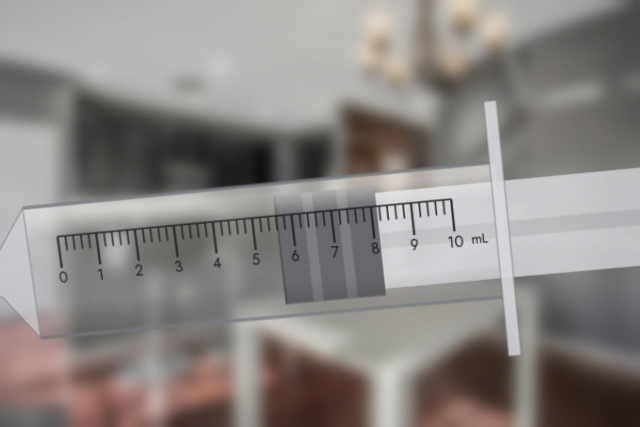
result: 5.6 mL
